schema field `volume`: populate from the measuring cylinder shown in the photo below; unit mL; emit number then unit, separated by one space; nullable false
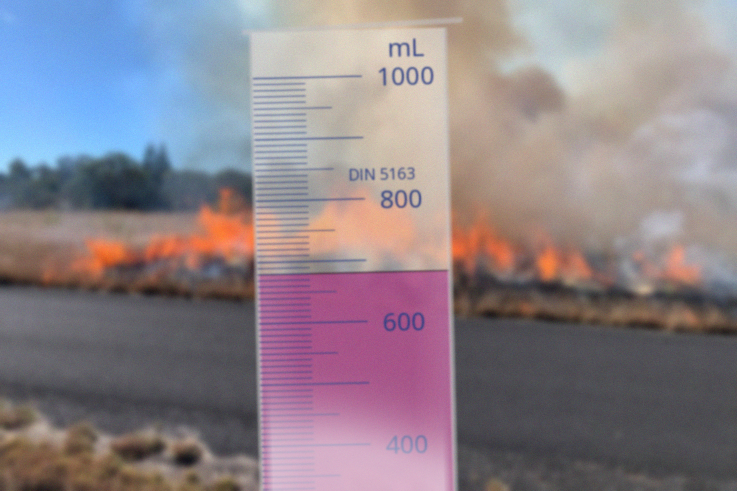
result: 680 mL
